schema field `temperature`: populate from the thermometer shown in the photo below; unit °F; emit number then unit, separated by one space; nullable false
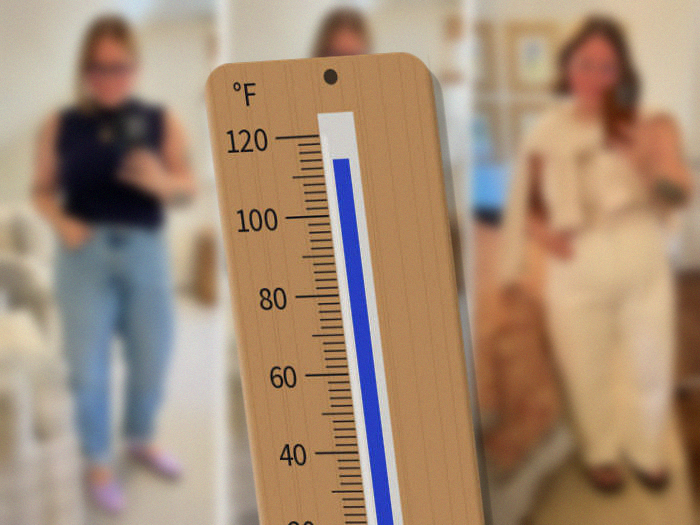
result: 114 °F
